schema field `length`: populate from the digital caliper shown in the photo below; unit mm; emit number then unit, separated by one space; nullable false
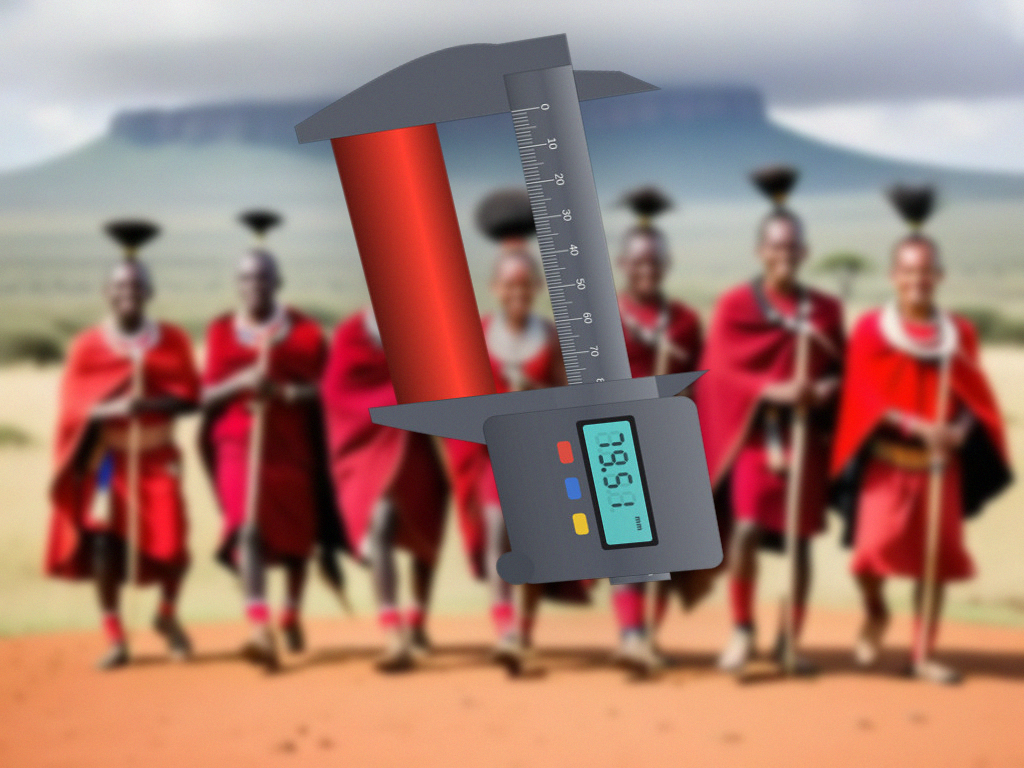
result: 79.51 mm
